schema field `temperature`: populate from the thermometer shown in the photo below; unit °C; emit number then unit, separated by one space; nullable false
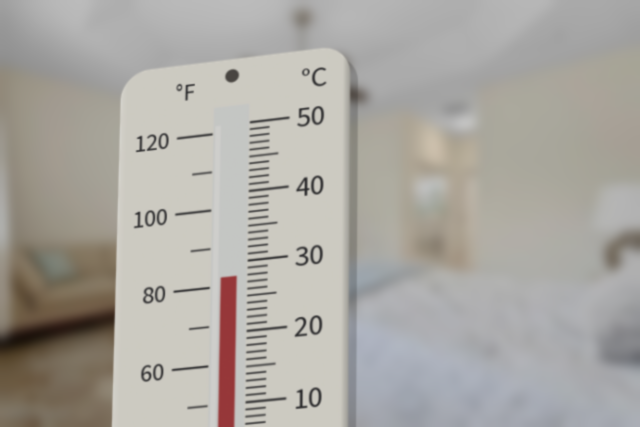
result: 28 °C
